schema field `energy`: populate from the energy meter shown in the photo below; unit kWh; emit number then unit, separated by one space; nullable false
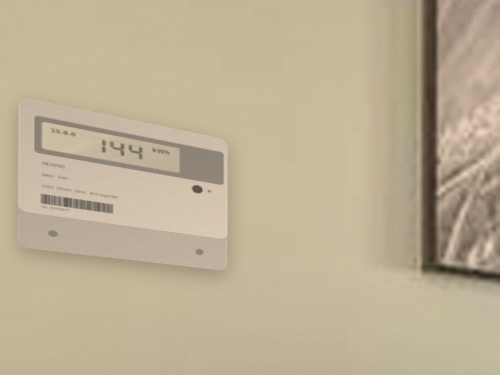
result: 144 kWh
